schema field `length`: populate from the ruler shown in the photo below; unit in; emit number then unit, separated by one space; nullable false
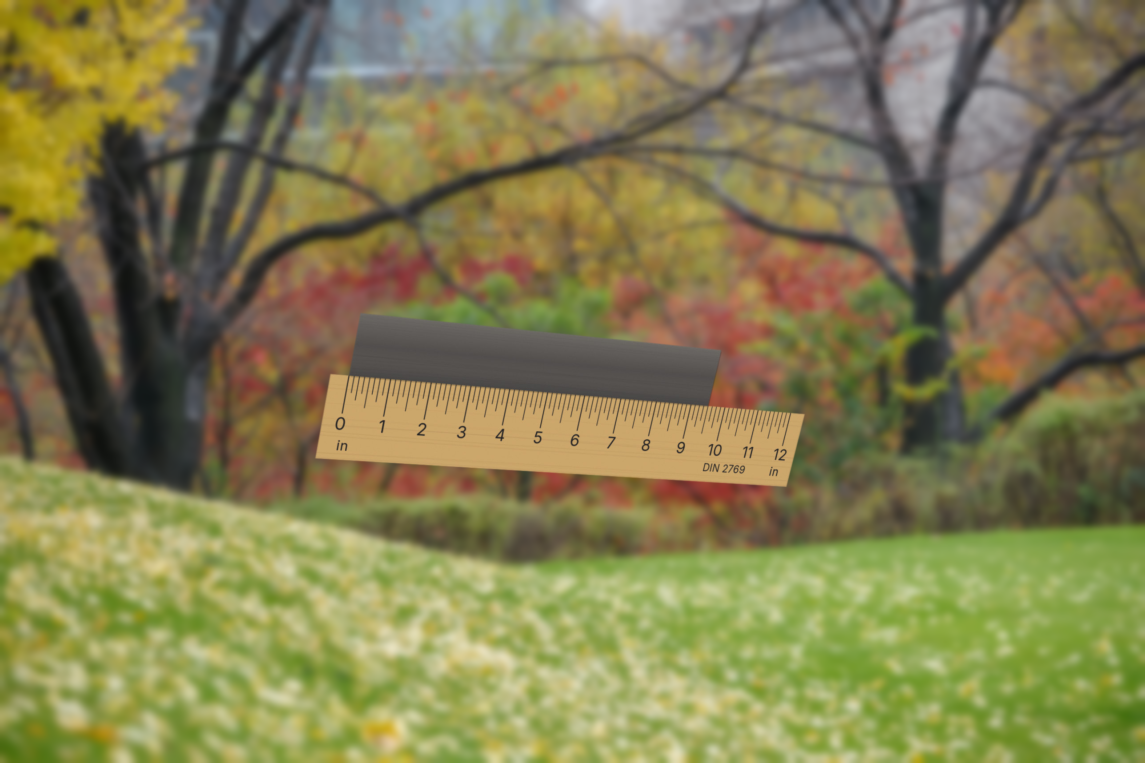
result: 9.5 in
